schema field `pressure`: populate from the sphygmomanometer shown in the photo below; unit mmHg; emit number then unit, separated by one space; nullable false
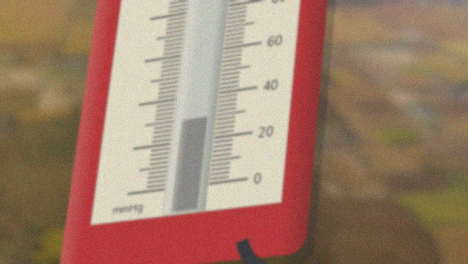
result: 30 mmHg
